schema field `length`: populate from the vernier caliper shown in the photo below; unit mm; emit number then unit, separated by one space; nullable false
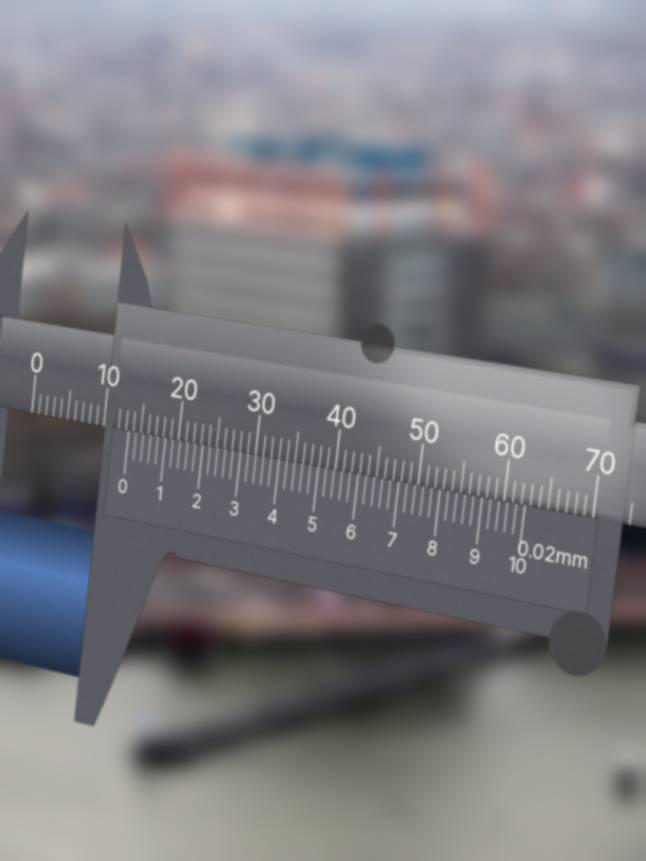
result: 13.4 mm
